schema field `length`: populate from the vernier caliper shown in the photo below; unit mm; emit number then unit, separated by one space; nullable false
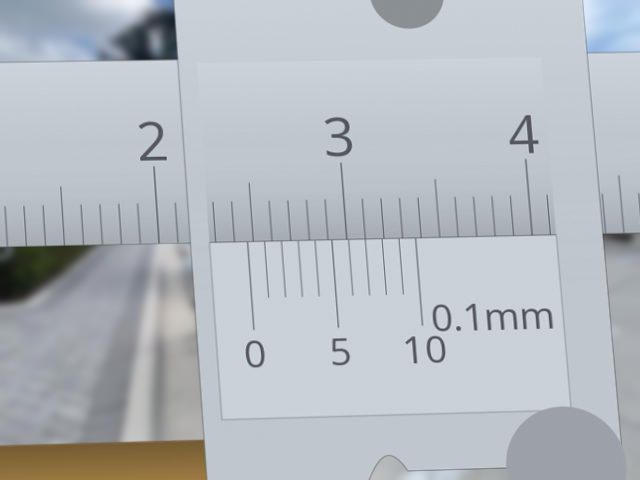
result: 24.7 mm
